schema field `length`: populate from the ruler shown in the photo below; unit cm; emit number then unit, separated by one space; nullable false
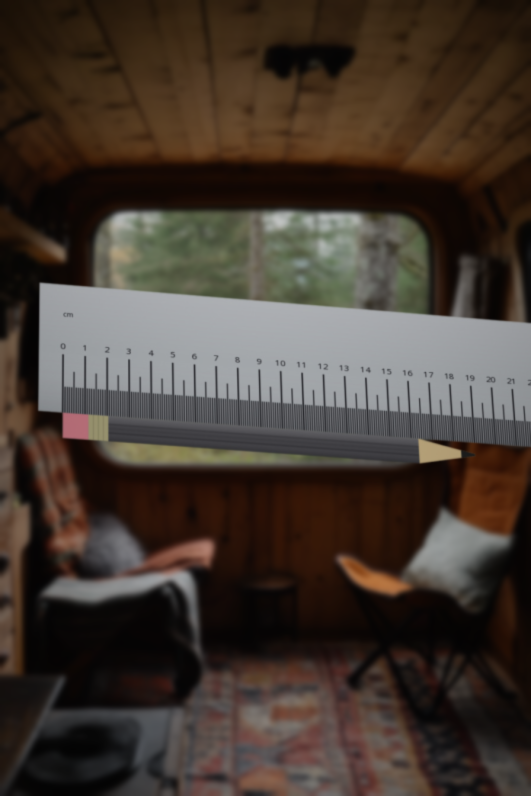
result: 19 cm
